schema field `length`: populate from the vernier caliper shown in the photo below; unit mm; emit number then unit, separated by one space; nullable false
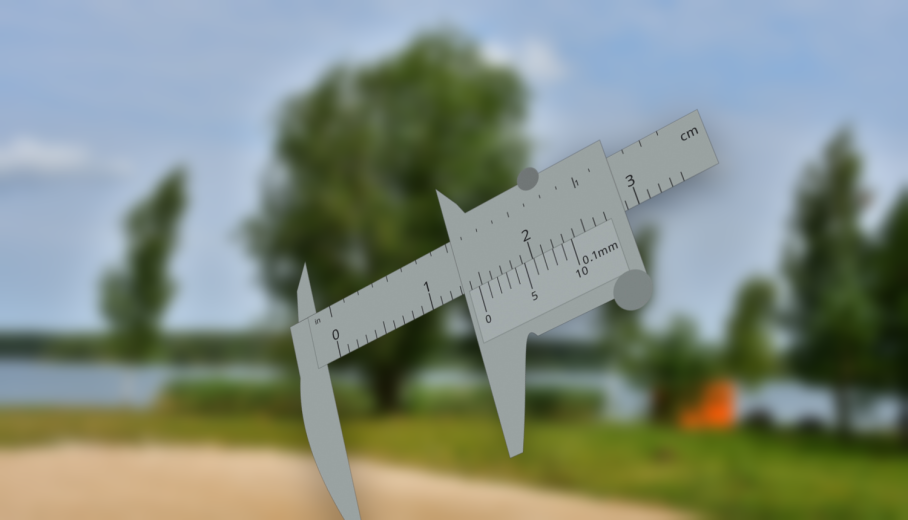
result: 14.7 mm
